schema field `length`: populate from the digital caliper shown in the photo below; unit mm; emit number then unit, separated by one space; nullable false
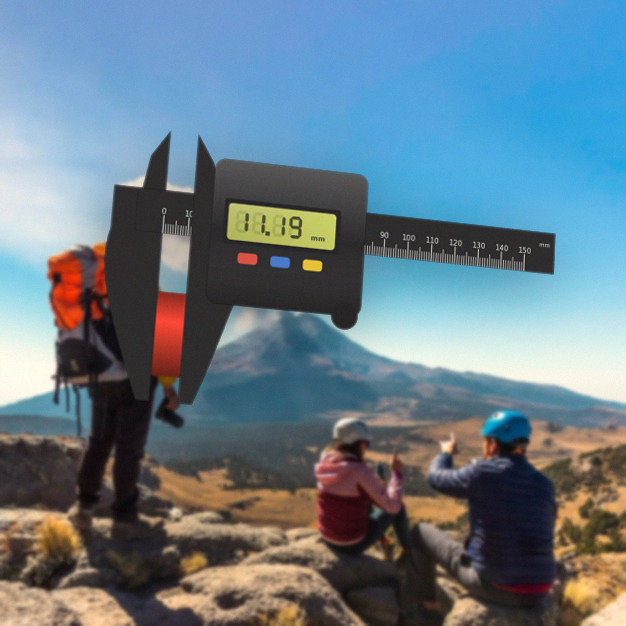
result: 11.19 mm
